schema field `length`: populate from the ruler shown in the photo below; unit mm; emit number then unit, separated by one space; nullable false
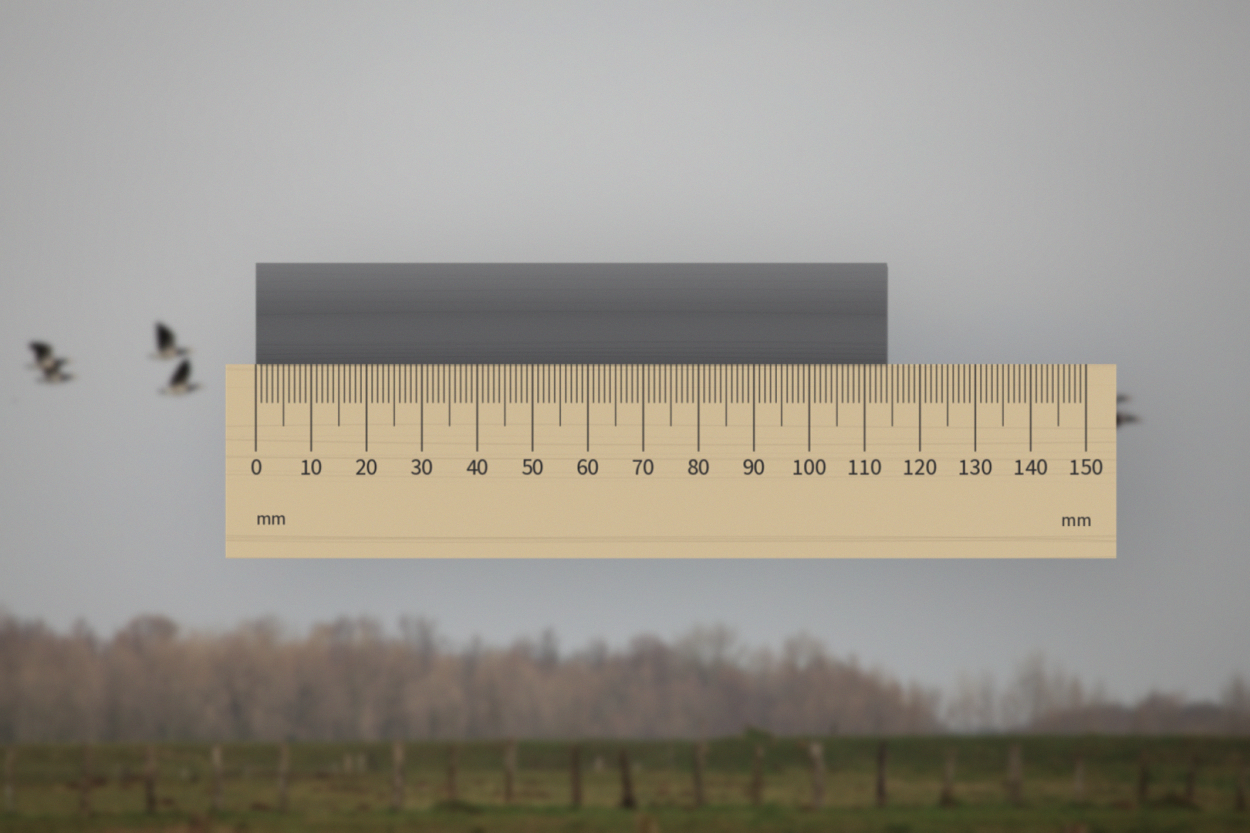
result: 114 mm
